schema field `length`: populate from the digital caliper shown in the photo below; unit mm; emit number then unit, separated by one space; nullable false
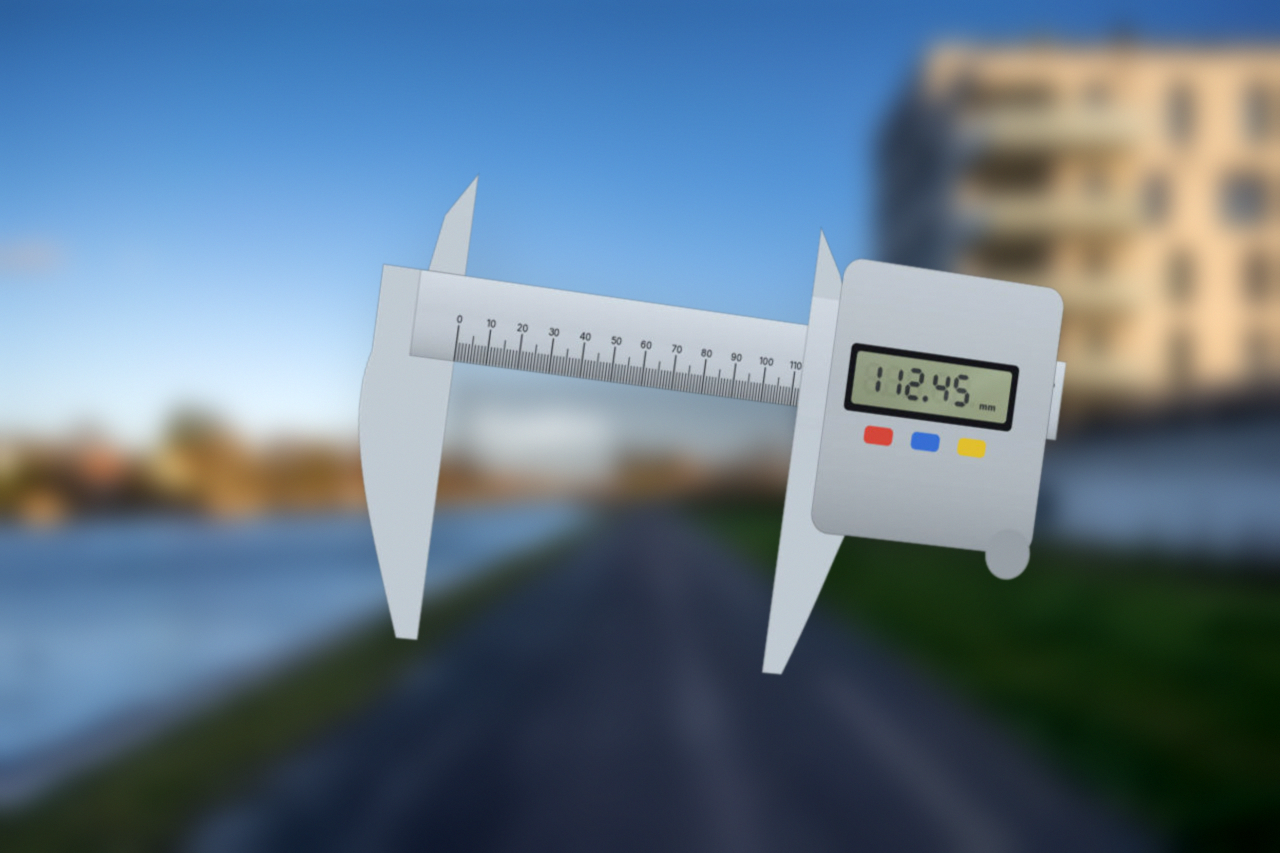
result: 112.45 mm
